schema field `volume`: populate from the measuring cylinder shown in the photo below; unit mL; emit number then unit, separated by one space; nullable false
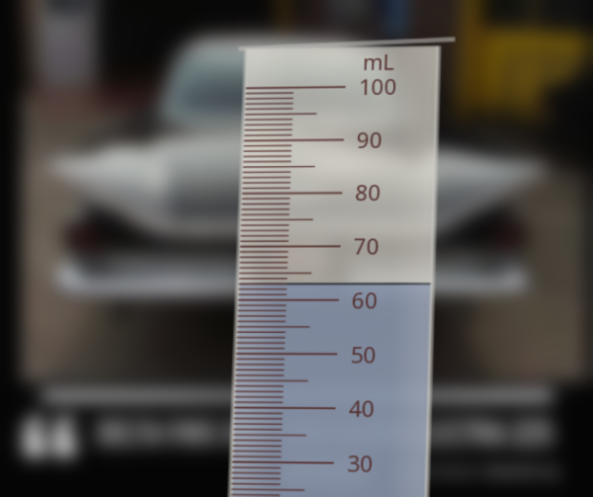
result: 63 mL
